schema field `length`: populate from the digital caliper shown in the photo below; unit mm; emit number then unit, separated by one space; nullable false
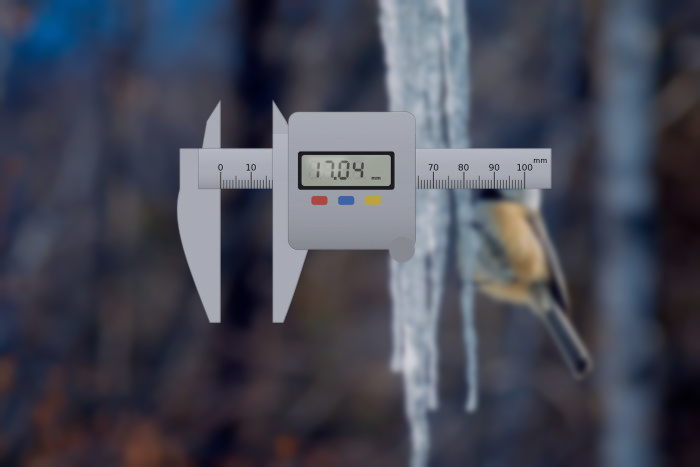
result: 17.04 mm
